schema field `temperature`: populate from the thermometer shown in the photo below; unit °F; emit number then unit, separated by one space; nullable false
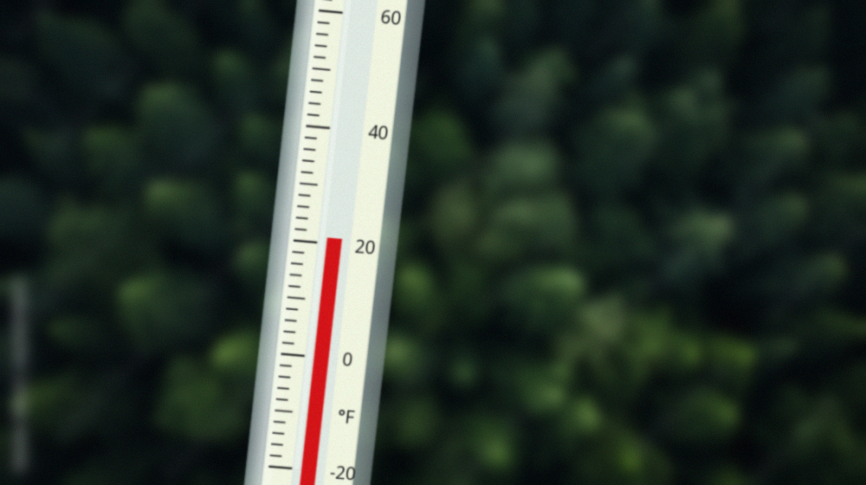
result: 21 °F
